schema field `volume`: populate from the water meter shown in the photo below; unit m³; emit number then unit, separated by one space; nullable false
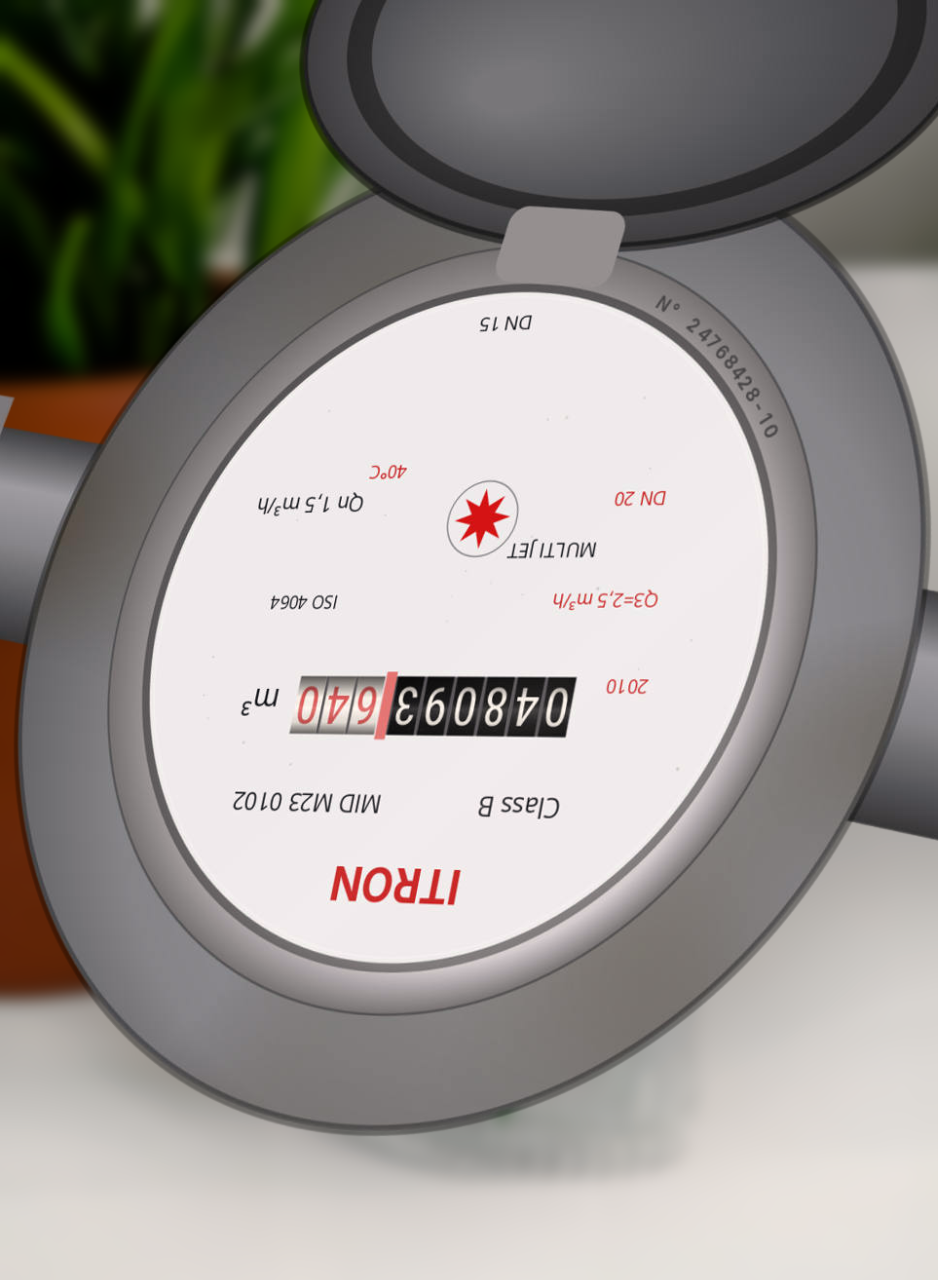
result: 48093.640 m³
